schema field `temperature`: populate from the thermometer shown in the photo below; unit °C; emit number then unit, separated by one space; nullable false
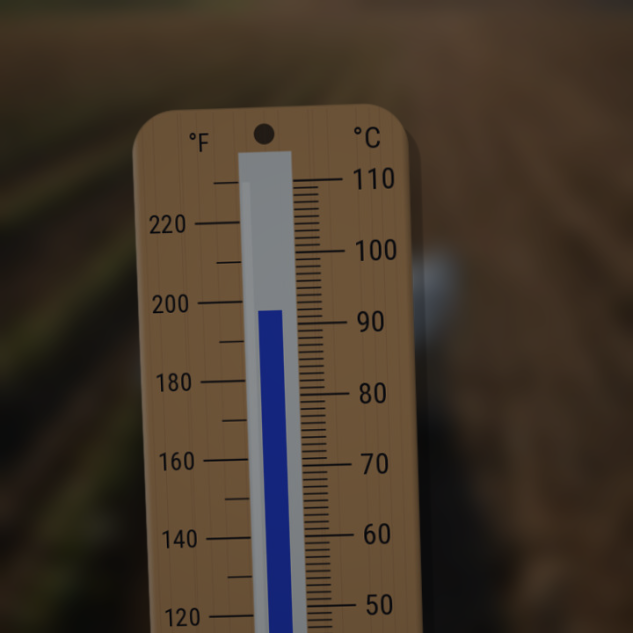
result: 92 °C
